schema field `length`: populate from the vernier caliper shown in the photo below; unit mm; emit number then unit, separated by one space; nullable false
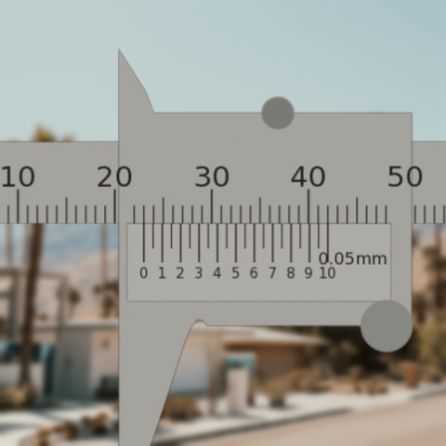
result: 23.0 mm
